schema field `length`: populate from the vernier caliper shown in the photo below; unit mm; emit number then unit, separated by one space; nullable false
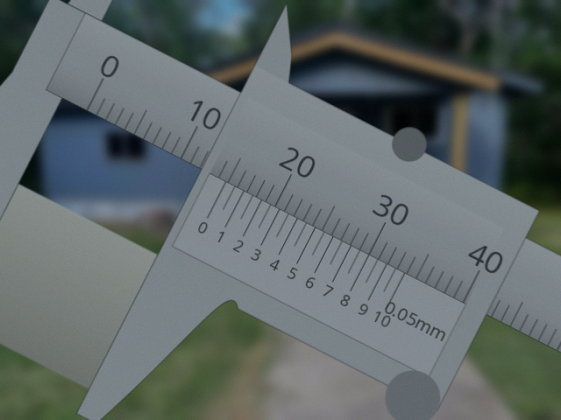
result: 14.8 mm
